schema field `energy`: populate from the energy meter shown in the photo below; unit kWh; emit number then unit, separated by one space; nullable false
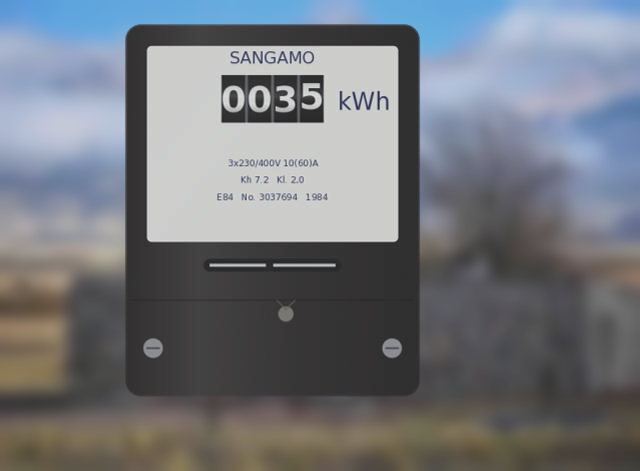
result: 35 kWh
